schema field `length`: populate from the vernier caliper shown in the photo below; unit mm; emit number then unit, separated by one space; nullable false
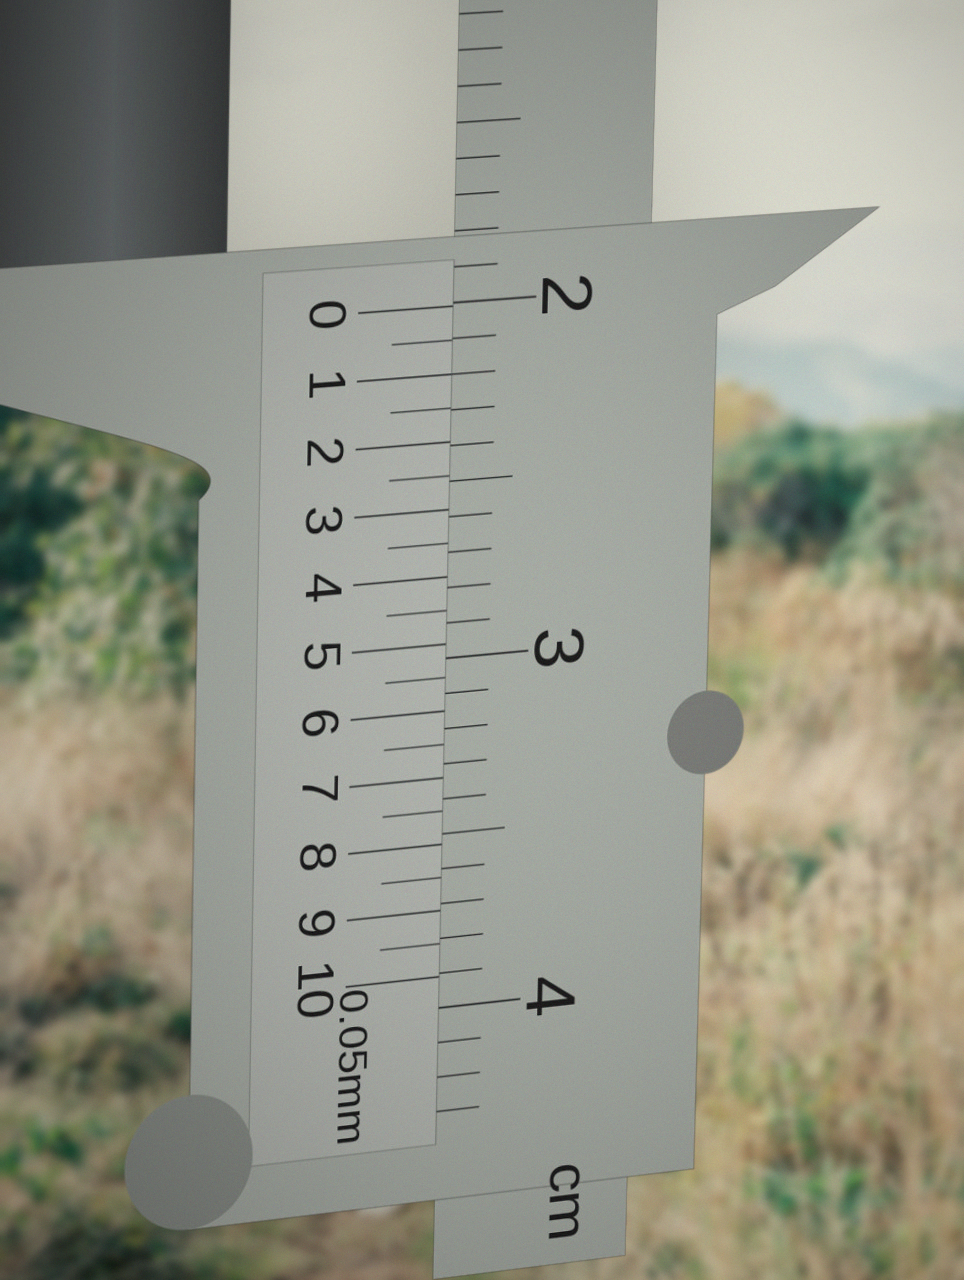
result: 20.10 mm
